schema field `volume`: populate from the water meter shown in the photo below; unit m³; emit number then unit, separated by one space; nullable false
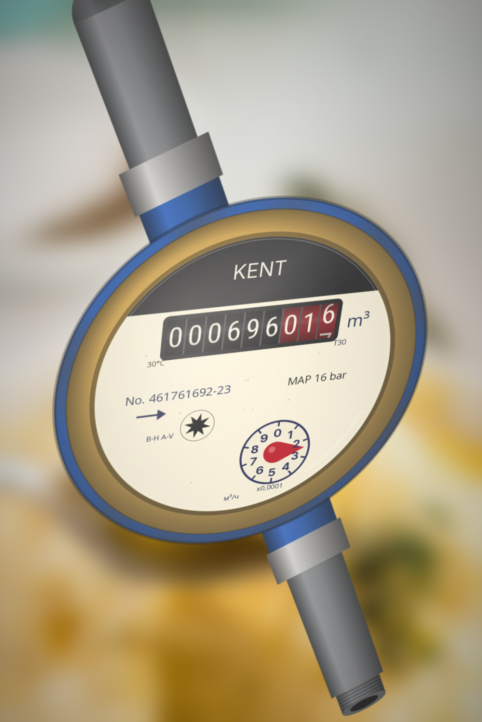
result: 696.0162 m³
